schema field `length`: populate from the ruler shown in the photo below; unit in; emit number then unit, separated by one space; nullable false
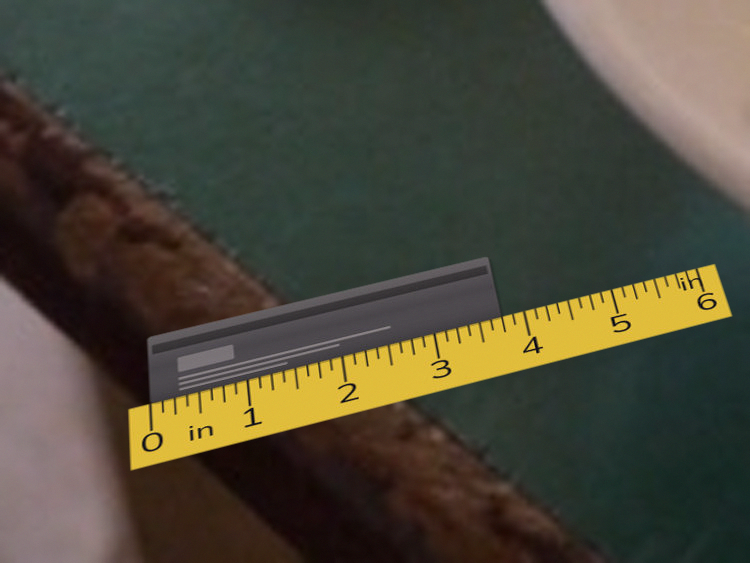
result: 3.75 in
